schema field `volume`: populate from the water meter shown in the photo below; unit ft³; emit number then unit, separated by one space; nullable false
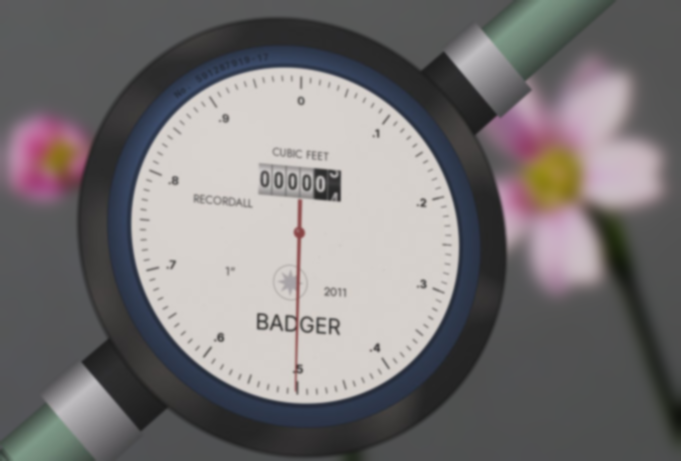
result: 3.50 ft³
